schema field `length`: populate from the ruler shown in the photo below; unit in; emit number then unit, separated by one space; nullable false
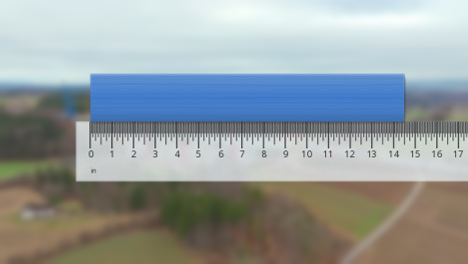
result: 14.5 in
